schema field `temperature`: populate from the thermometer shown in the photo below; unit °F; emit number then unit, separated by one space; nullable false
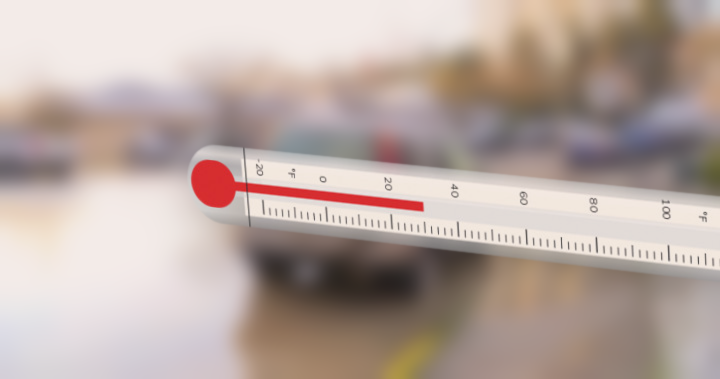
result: 30 °F
